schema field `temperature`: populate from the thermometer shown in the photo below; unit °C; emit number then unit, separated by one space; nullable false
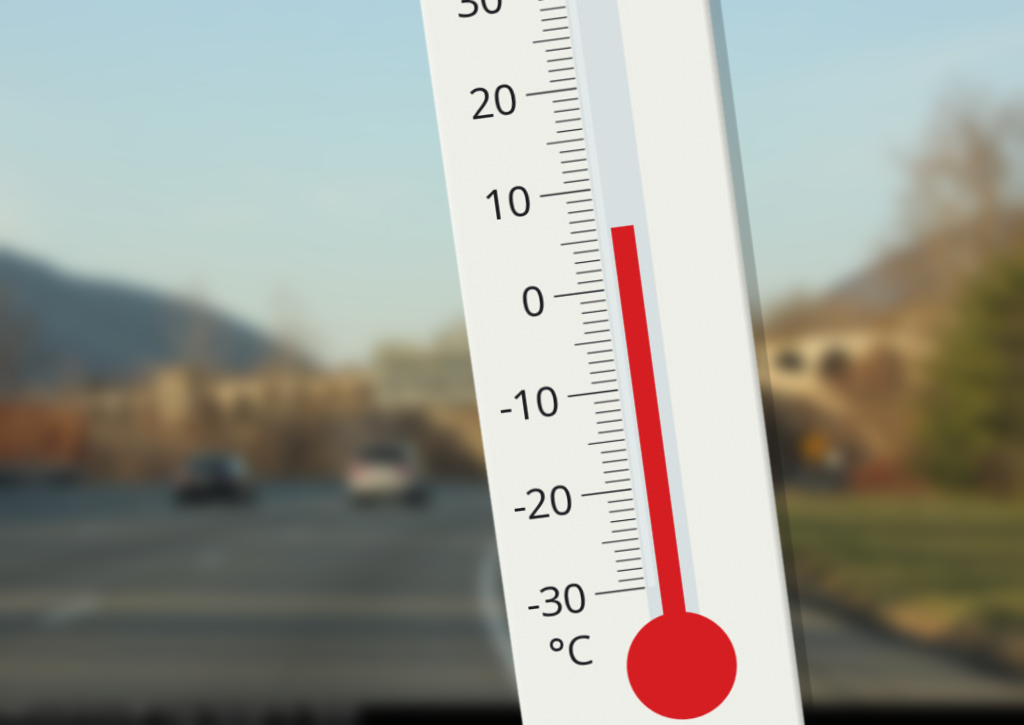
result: 6 °C
